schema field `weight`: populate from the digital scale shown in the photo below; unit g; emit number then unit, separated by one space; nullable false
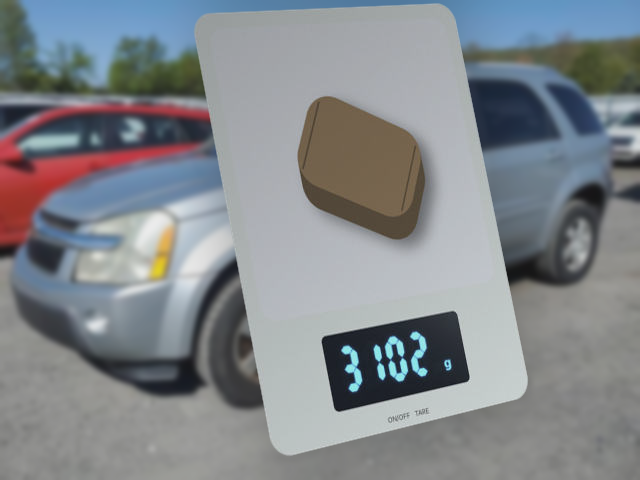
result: 3102 g
